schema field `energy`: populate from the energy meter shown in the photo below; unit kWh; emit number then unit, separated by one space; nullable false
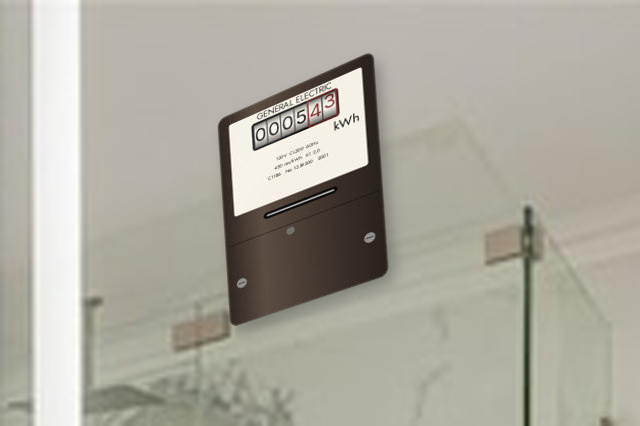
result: 5.43 kWh
